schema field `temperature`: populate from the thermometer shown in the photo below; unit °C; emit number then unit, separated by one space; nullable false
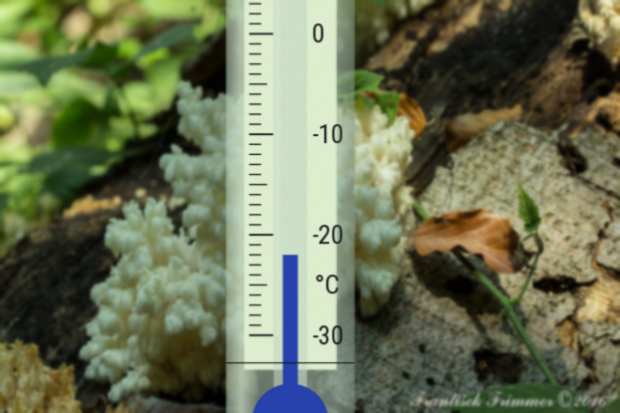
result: -22 °C
